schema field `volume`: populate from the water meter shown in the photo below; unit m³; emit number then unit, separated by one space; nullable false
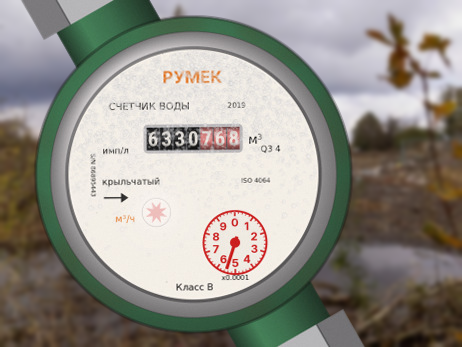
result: 6330.7685 m³
